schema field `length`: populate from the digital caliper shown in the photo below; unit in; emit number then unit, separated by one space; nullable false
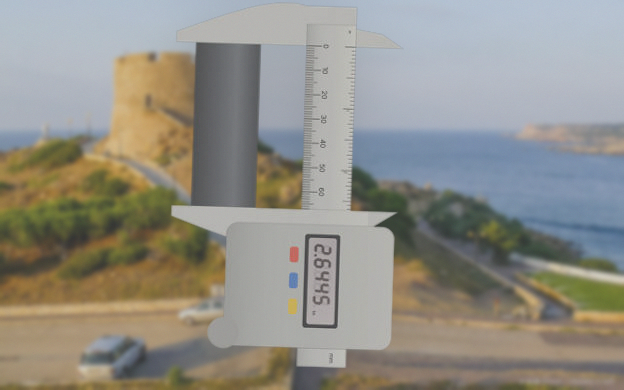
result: 2.6445 in
